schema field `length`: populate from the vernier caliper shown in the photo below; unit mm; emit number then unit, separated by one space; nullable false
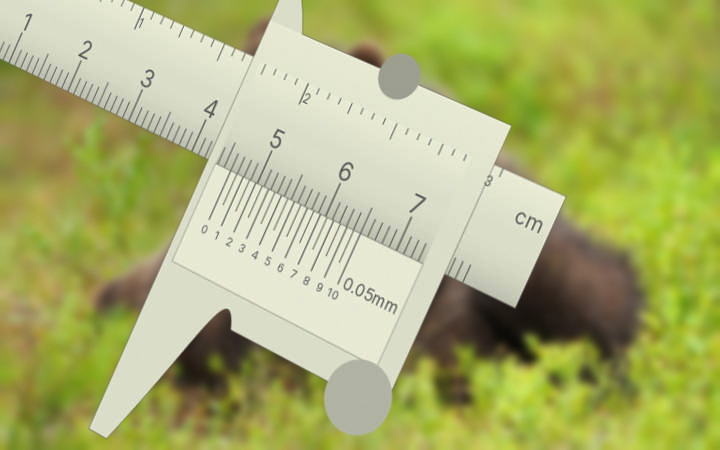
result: 46.0 mm
